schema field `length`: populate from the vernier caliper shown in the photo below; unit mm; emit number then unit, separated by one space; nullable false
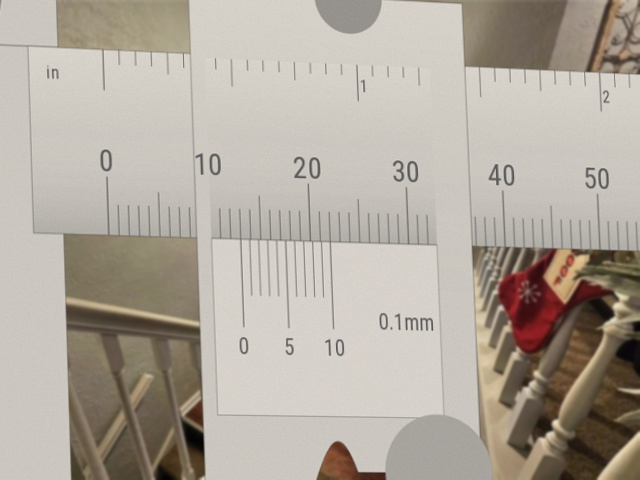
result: 13.0 mm
